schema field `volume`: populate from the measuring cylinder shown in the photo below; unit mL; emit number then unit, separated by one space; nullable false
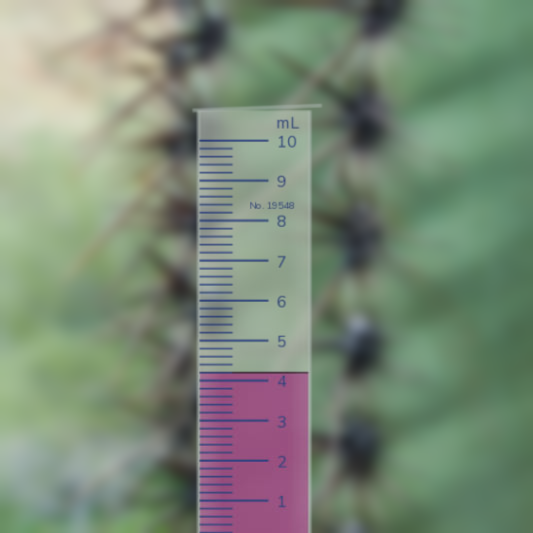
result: 4.2 mL
